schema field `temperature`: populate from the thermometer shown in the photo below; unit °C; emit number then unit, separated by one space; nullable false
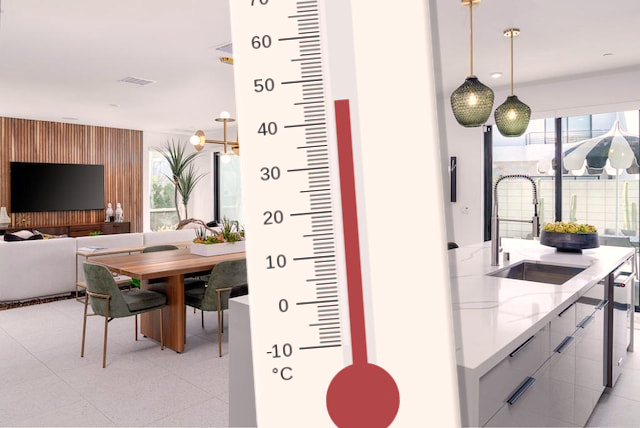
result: 45 °C
